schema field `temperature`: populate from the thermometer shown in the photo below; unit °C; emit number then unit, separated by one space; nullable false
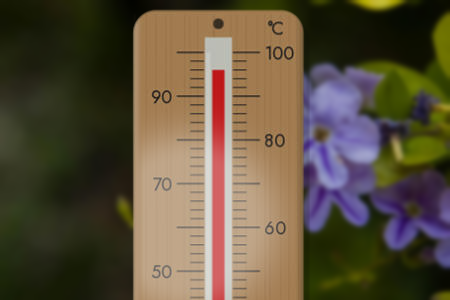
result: 96 °C
